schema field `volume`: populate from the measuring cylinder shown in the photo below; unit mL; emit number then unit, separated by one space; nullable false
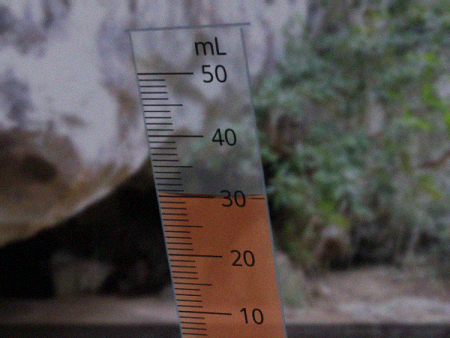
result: 30 mL
